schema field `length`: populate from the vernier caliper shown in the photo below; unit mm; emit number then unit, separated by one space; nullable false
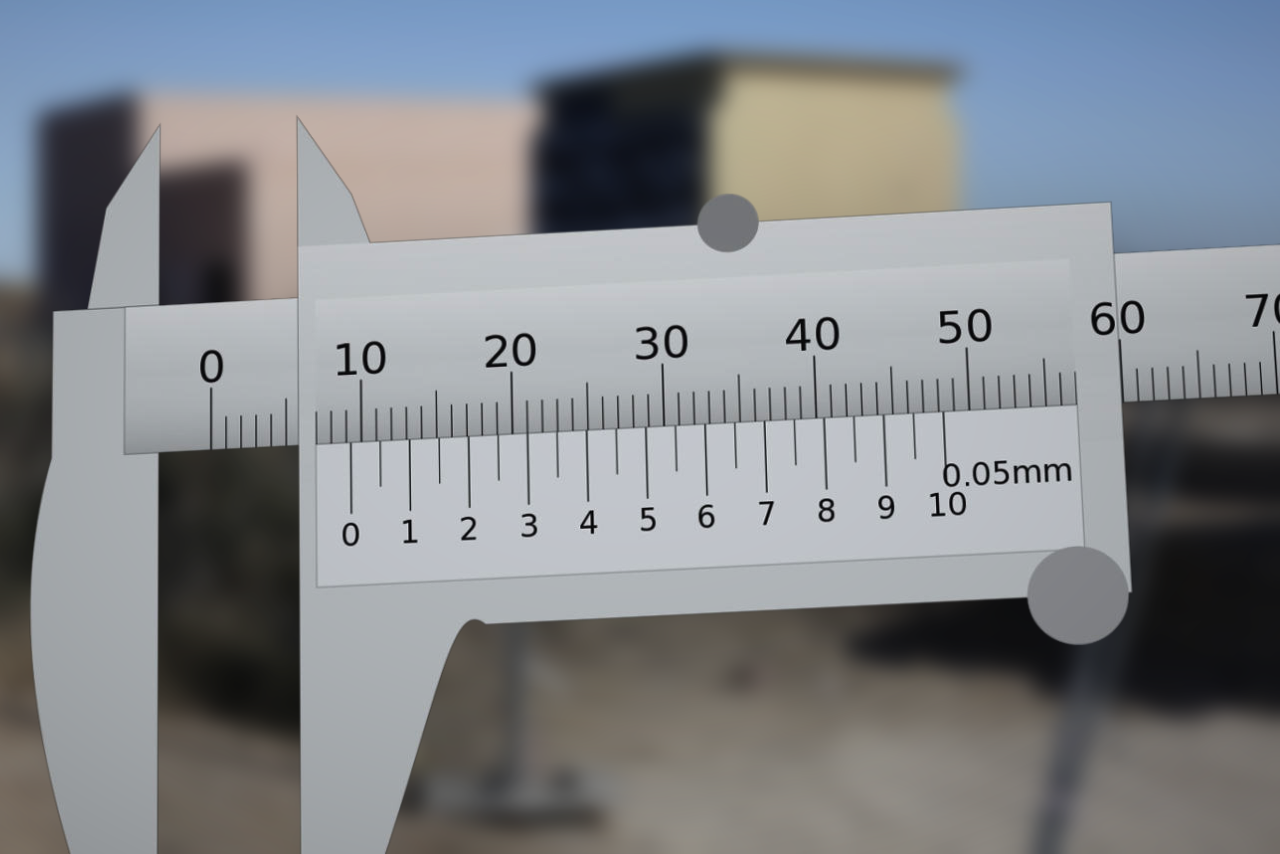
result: 9.3 mm
